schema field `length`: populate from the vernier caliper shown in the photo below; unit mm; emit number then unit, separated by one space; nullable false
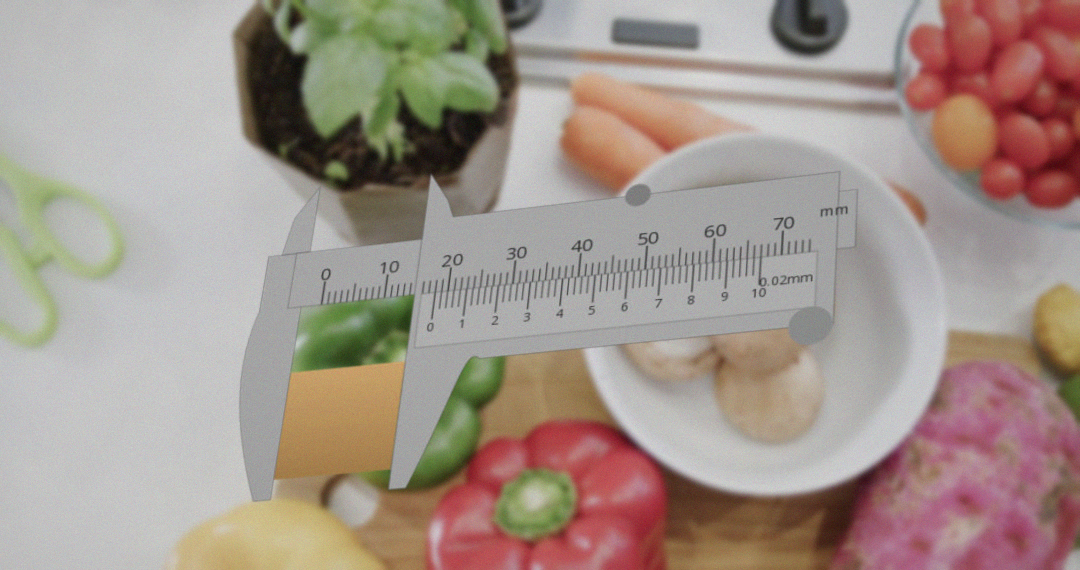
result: 18.0 mm
